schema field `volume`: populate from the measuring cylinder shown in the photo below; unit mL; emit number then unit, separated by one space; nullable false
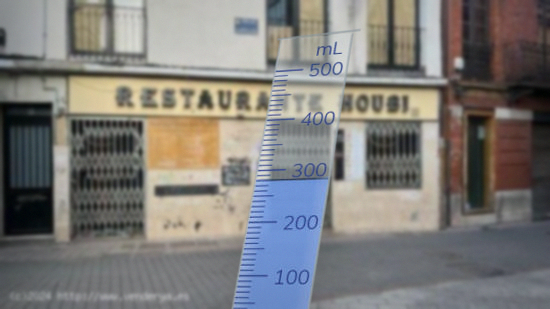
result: 280 mL
